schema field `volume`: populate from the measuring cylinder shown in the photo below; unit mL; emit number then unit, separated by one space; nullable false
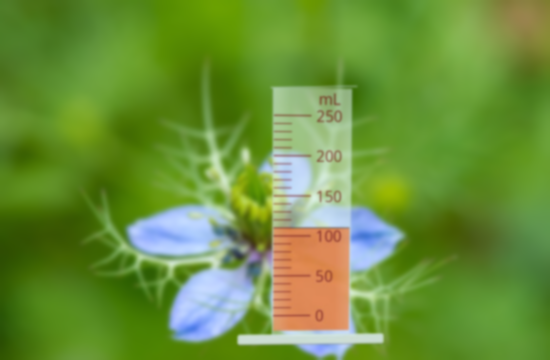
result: 110 mL
